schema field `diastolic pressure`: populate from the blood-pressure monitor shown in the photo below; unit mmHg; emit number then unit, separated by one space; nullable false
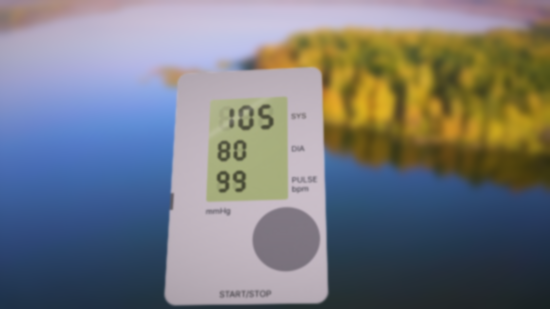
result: 80 mmHg
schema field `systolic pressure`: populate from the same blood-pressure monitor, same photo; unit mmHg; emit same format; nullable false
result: 105 mmHg
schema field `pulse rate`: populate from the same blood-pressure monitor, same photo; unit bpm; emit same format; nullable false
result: 99 bpm
